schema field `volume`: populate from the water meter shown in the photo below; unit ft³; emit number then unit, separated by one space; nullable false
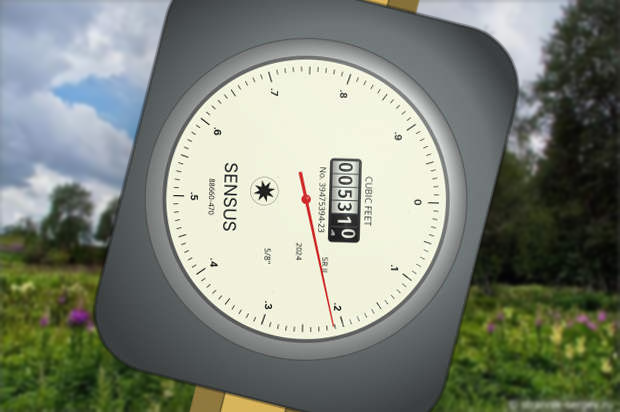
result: 5310.21 ft³
